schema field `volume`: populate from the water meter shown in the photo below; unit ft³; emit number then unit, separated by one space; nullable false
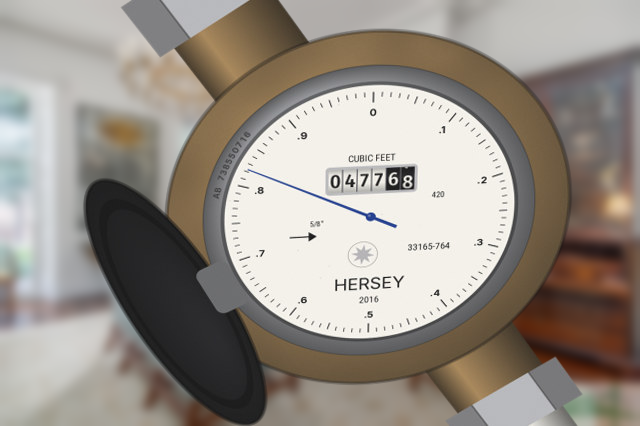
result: 47767.82 ft³
